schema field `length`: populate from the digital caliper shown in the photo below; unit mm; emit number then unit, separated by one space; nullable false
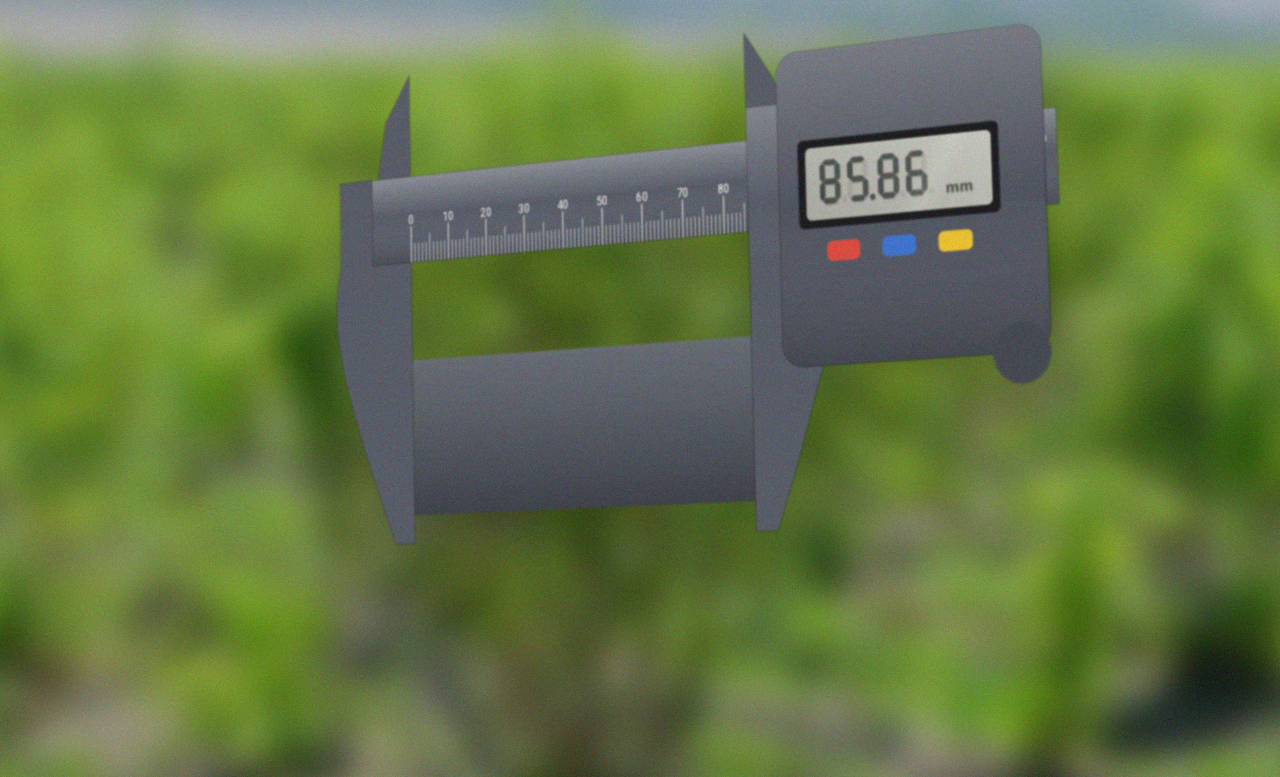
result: 85.86 mm
